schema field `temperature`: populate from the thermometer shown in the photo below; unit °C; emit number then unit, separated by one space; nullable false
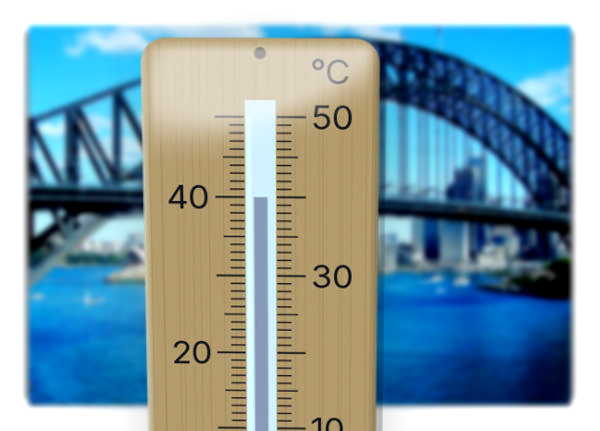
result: 40 °C
